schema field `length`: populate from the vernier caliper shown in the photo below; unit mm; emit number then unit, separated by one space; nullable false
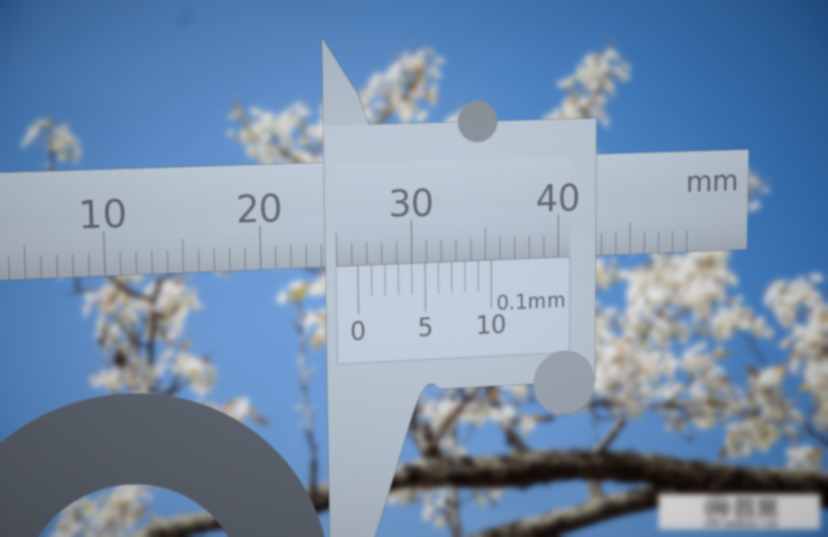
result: 26.4 mm
